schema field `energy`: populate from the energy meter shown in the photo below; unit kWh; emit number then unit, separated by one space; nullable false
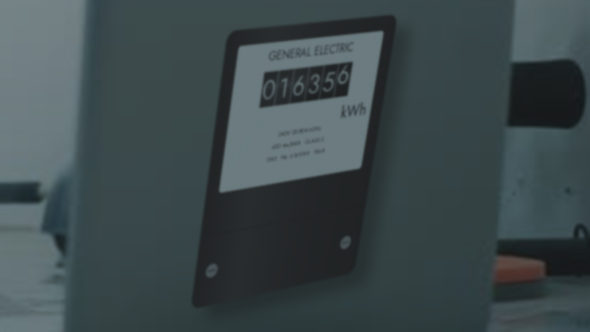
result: 16356 kWh
